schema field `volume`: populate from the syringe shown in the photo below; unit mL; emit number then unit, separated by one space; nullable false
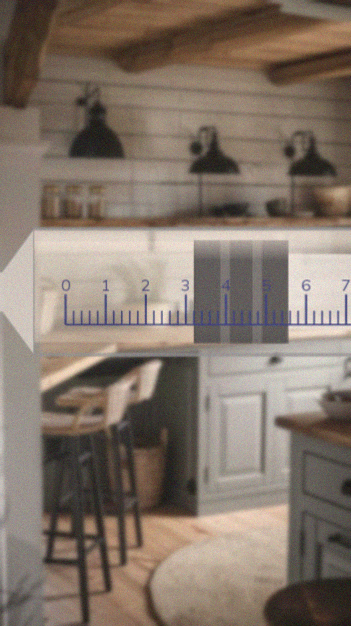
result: 3.2 mL
